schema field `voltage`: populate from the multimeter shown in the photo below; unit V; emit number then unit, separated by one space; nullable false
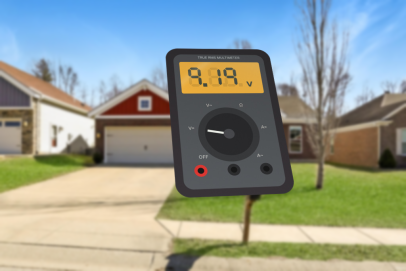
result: 9.19 V
